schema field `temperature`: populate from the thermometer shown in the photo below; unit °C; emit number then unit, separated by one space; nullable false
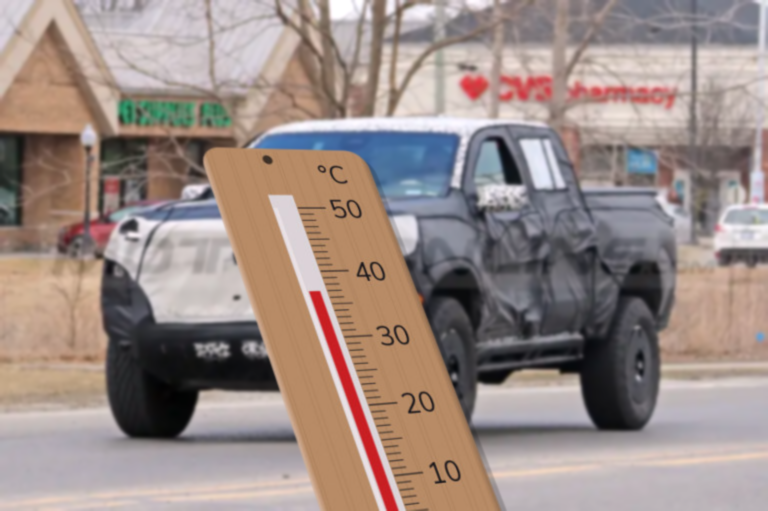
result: 37 °C
